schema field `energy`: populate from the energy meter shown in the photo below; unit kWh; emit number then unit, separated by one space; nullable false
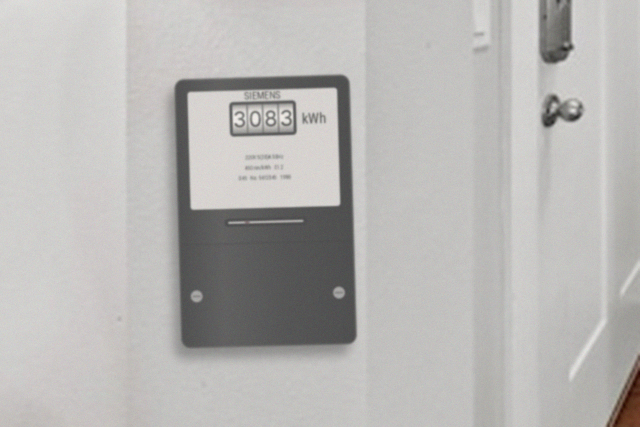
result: 3083 kWh
